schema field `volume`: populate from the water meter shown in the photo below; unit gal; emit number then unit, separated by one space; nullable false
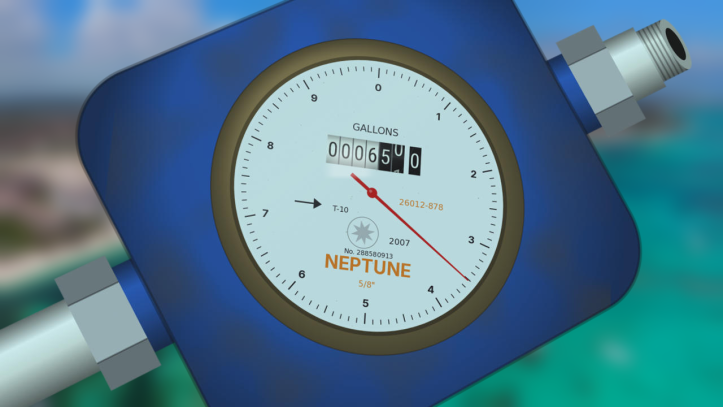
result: 6503.5 gal
